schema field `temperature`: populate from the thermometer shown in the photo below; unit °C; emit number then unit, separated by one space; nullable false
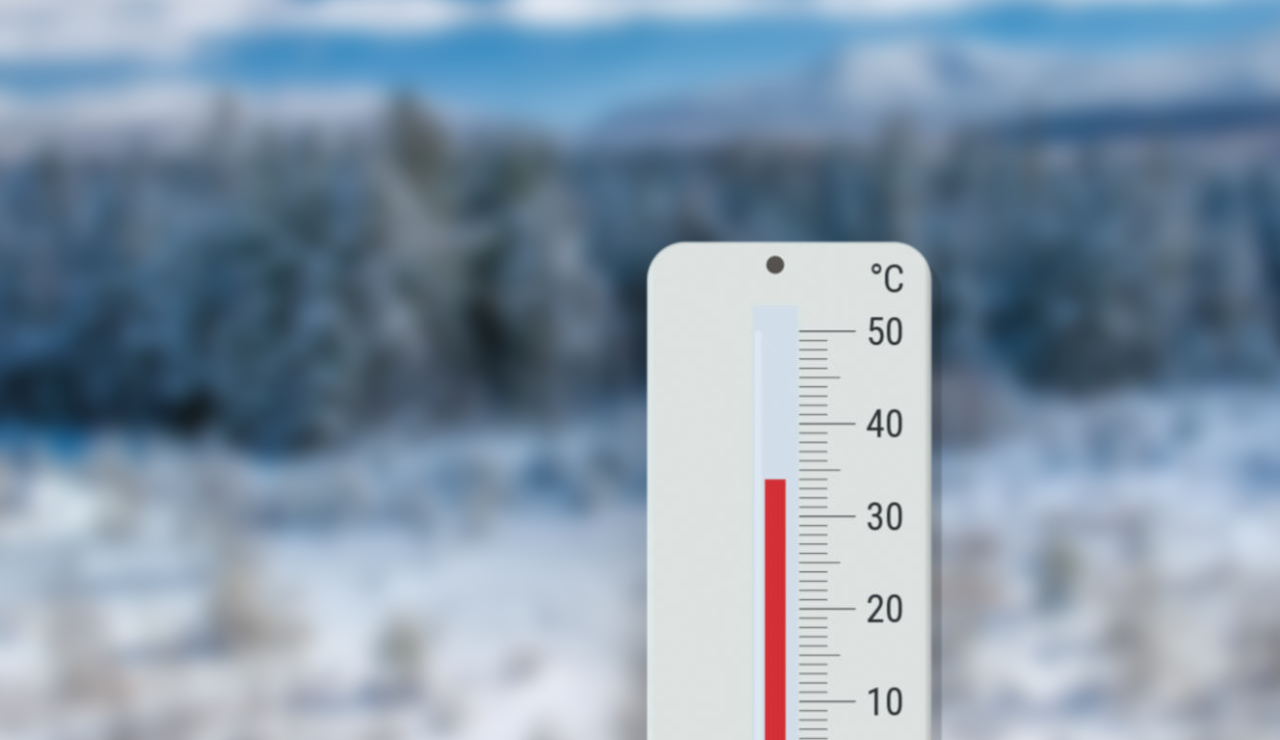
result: 34 °C
